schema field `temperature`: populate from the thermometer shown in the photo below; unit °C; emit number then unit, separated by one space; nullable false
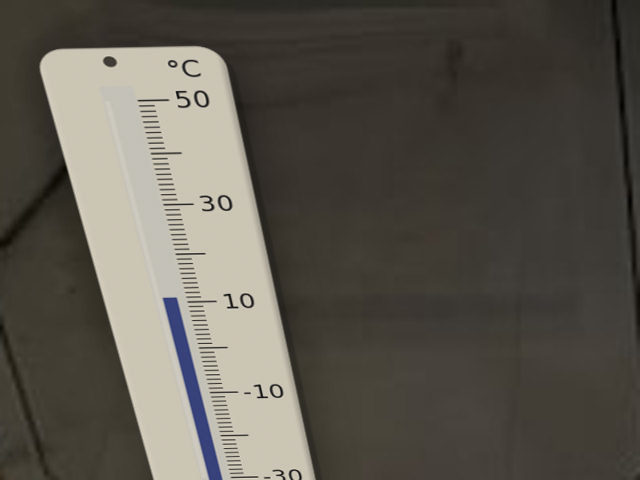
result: 11 °C
